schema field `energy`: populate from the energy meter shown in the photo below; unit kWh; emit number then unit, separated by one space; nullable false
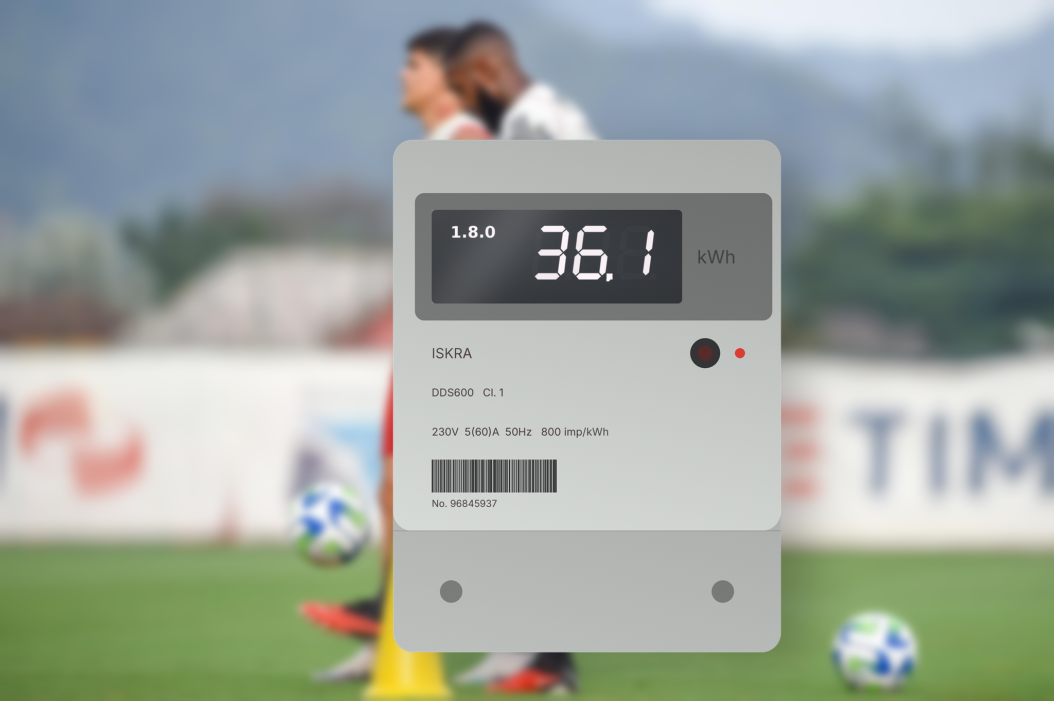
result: 36.1 kWh
